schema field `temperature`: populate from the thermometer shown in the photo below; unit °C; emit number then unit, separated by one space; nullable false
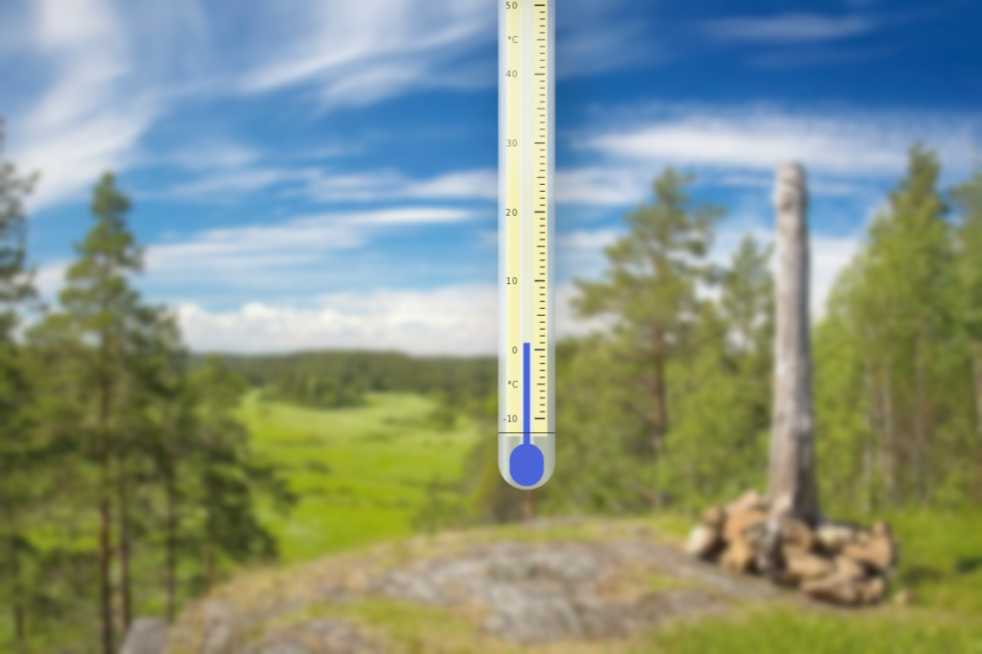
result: 1 °C
